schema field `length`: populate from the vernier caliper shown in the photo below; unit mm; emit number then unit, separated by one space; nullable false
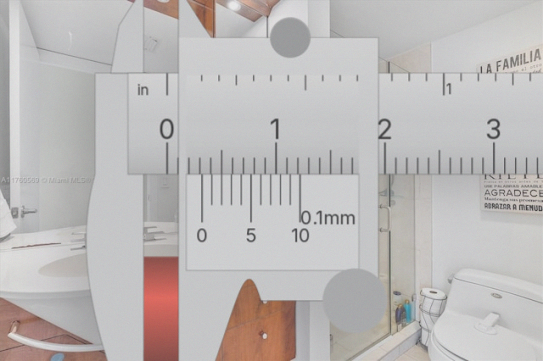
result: 3.2 mm
